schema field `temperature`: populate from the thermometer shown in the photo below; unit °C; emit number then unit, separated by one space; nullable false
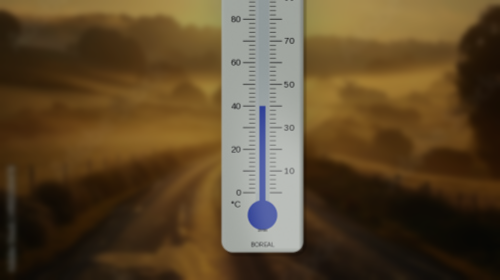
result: 40 °C
